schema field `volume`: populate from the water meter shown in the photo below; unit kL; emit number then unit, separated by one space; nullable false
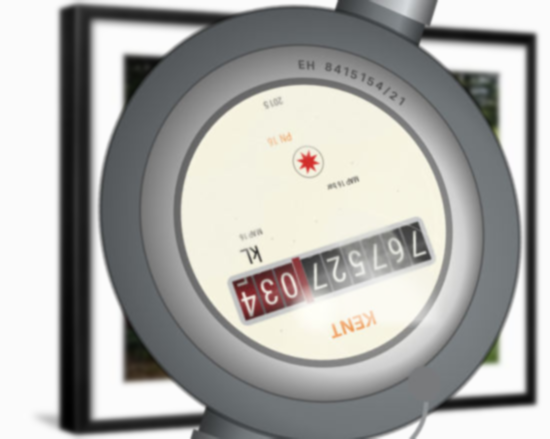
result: 767527.034 kL
